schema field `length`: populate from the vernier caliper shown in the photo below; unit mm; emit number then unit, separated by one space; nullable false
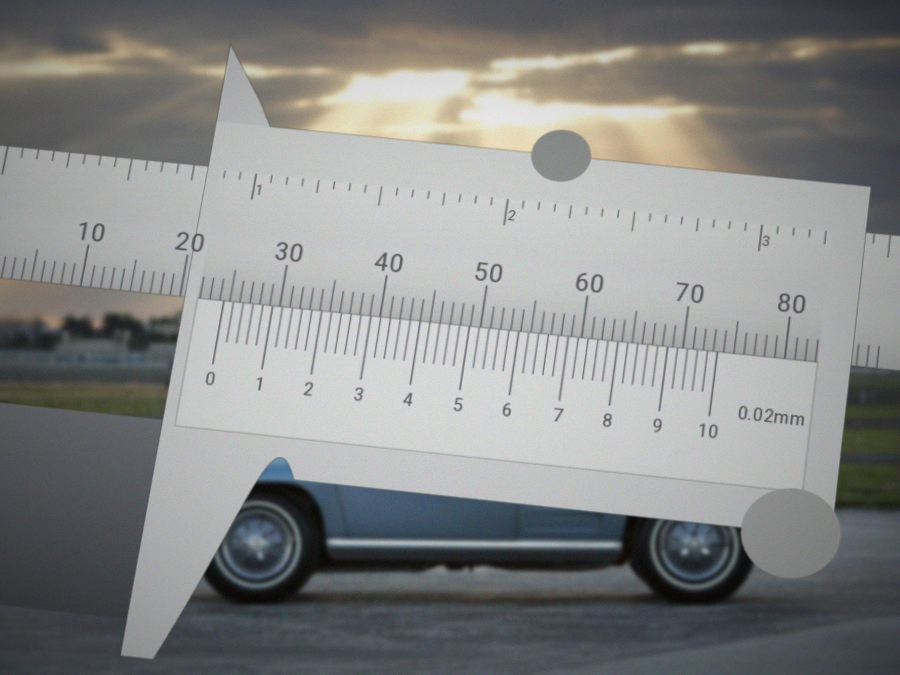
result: 24.4 mm
